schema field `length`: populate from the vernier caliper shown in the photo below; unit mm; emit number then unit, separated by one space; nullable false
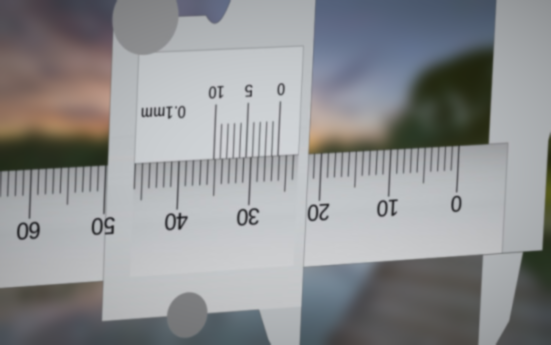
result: 26.2 mm
